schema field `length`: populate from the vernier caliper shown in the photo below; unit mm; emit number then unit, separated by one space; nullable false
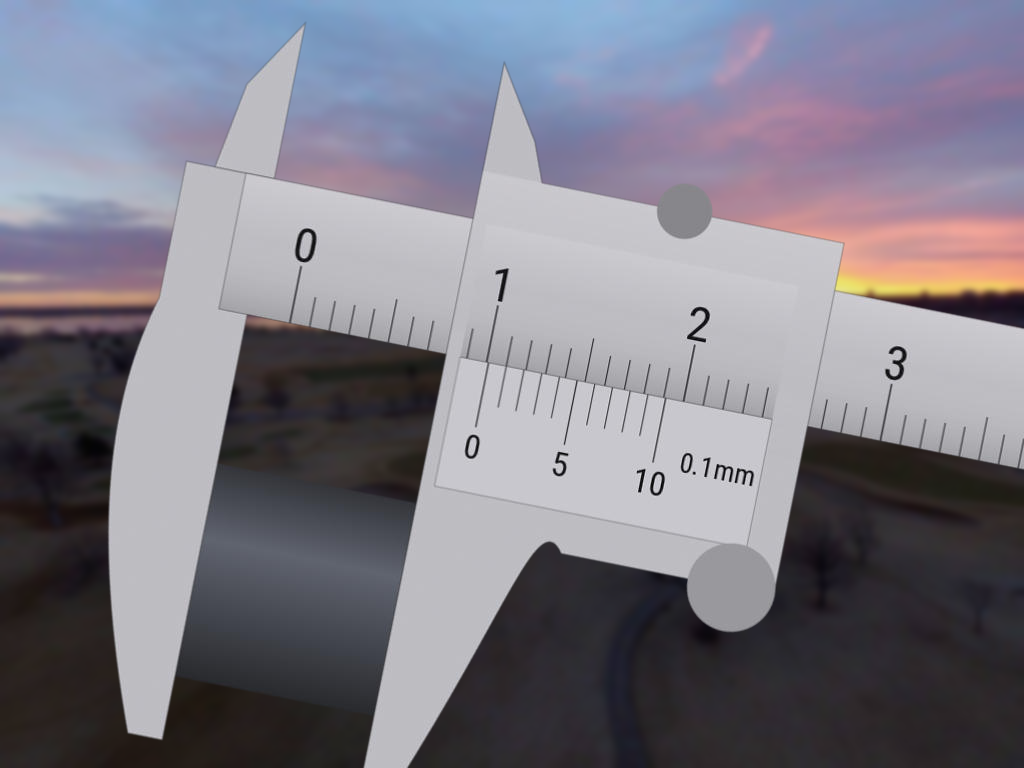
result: 10.1 mm
